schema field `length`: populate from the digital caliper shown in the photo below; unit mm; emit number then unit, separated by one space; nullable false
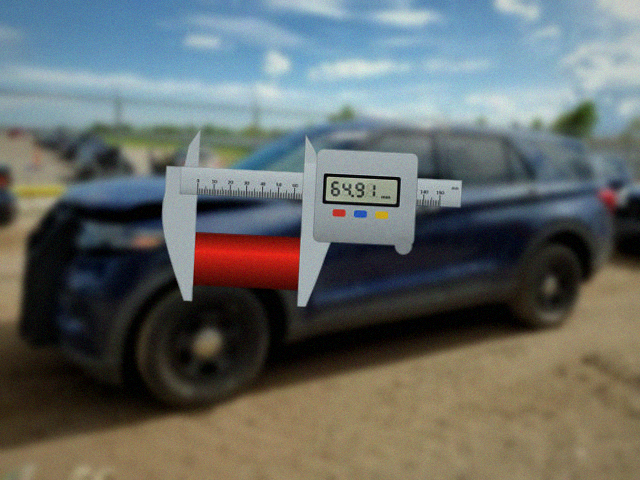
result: 64.91 mm
